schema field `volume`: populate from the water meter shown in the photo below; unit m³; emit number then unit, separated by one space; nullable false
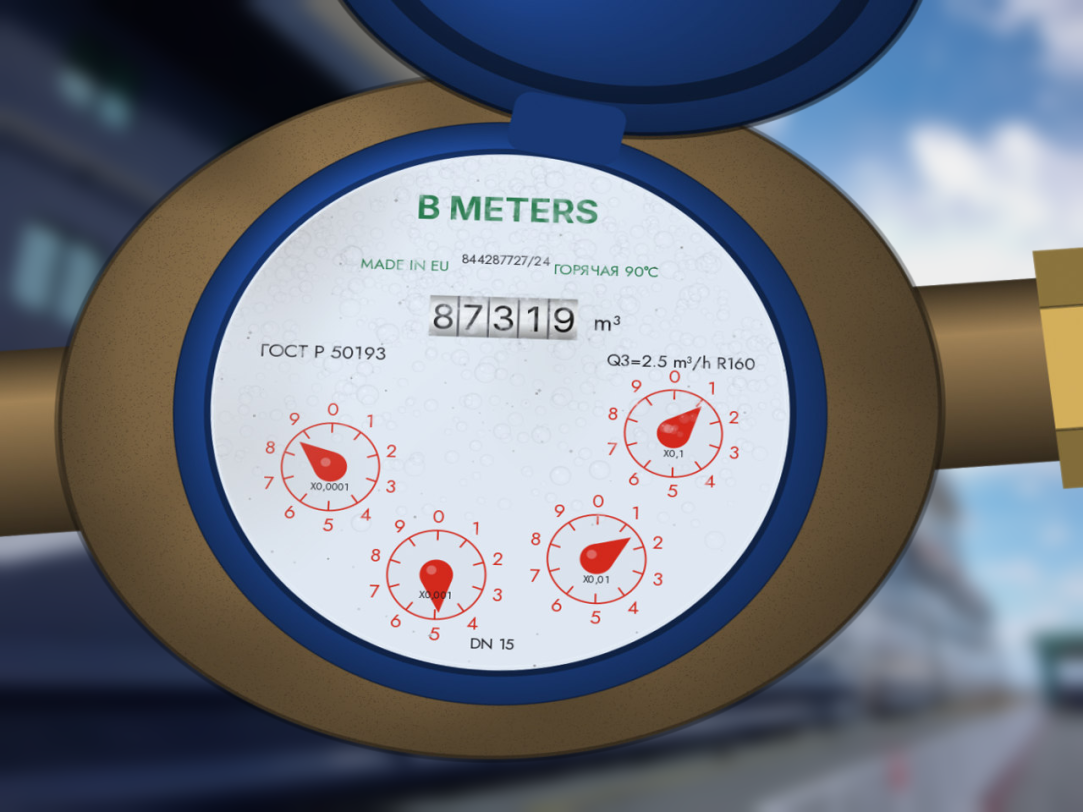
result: 87319.1148 m³
